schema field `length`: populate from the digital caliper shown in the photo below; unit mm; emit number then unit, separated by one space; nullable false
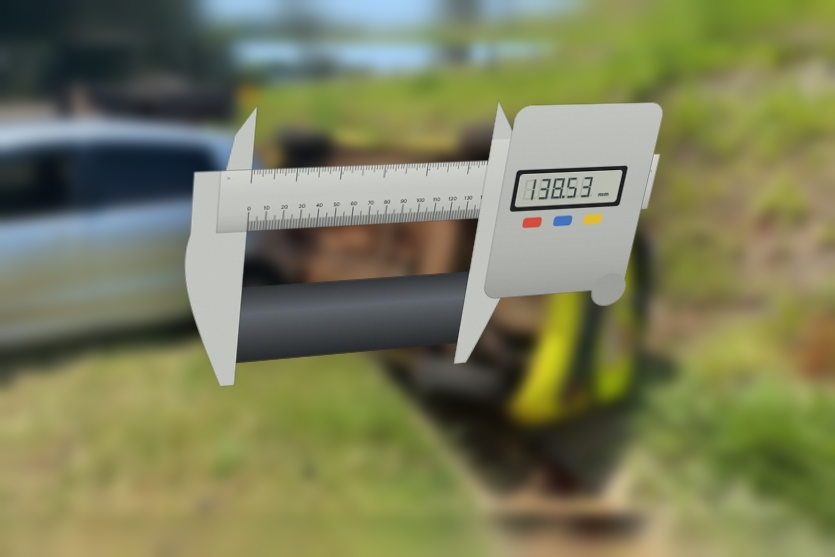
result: 138.53 mm
